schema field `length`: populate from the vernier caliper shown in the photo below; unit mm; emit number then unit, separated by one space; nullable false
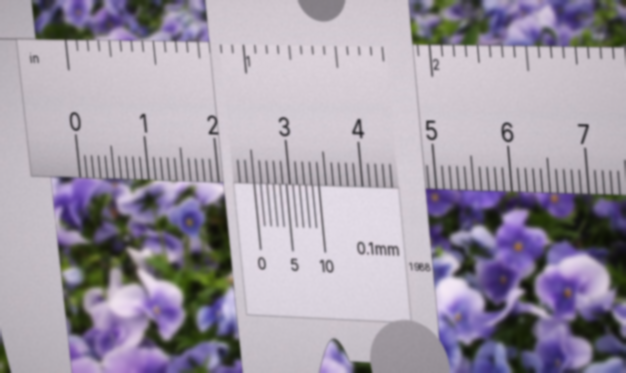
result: 25.0 mm
